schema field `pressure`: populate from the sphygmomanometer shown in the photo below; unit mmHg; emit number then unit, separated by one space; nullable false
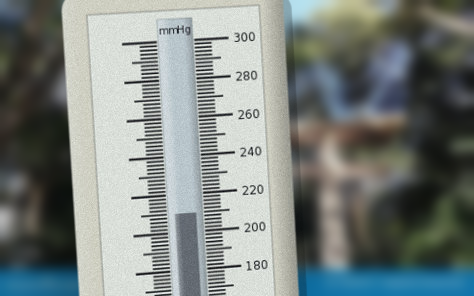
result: 210 mmHg
